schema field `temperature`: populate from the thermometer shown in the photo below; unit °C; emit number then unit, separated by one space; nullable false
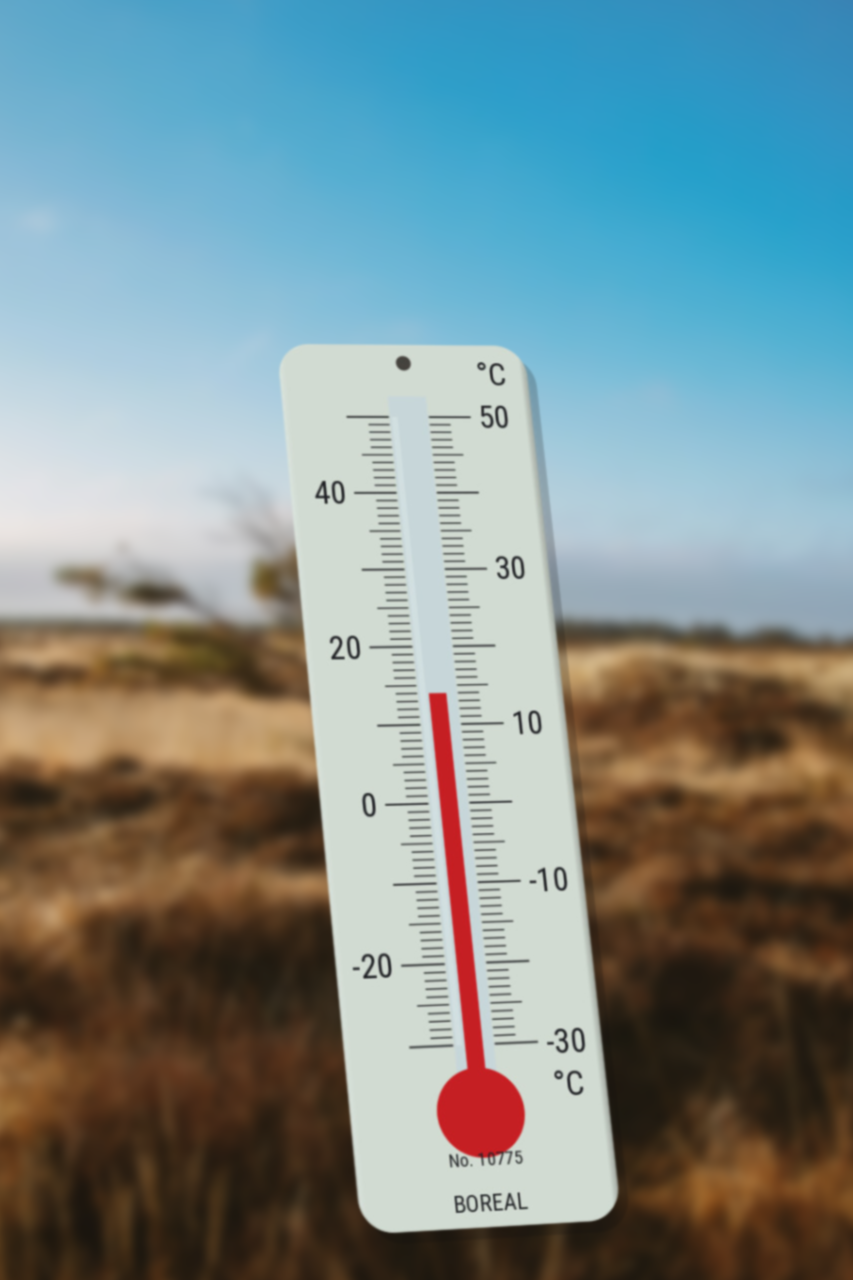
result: 14 °C
